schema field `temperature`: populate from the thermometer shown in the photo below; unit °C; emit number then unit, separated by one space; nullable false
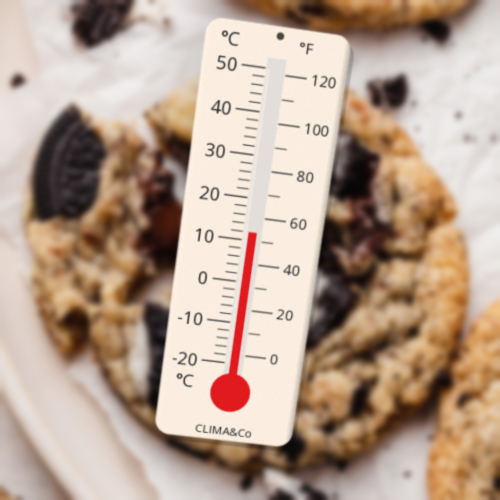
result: 12 °C
